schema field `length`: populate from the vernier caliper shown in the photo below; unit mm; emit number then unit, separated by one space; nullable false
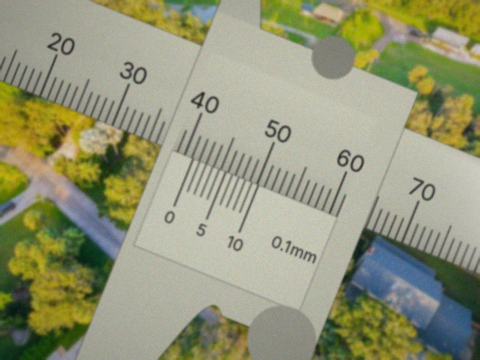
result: 41.2 mm
